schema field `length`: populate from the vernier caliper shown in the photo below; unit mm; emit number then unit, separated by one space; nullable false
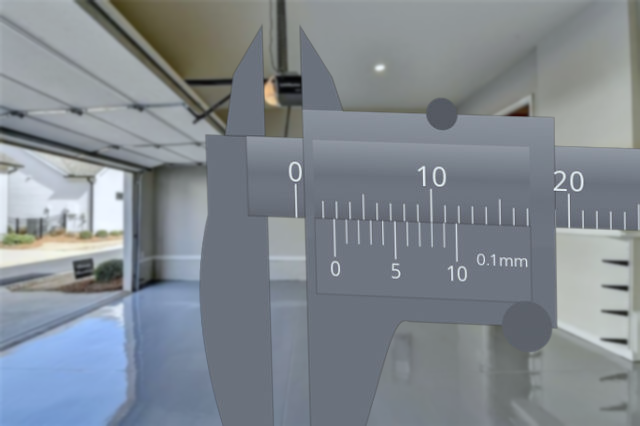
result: 2.8 mm
